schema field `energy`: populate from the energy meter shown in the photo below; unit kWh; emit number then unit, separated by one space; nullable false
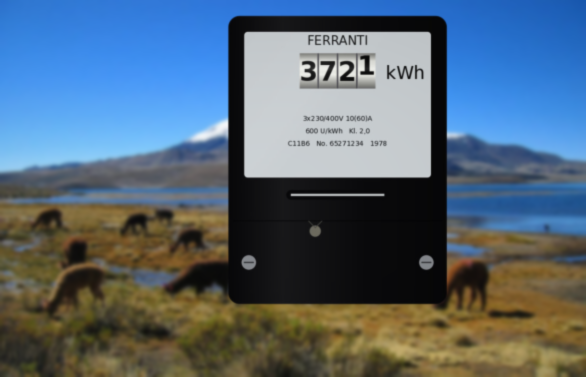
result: 3721 kWh
